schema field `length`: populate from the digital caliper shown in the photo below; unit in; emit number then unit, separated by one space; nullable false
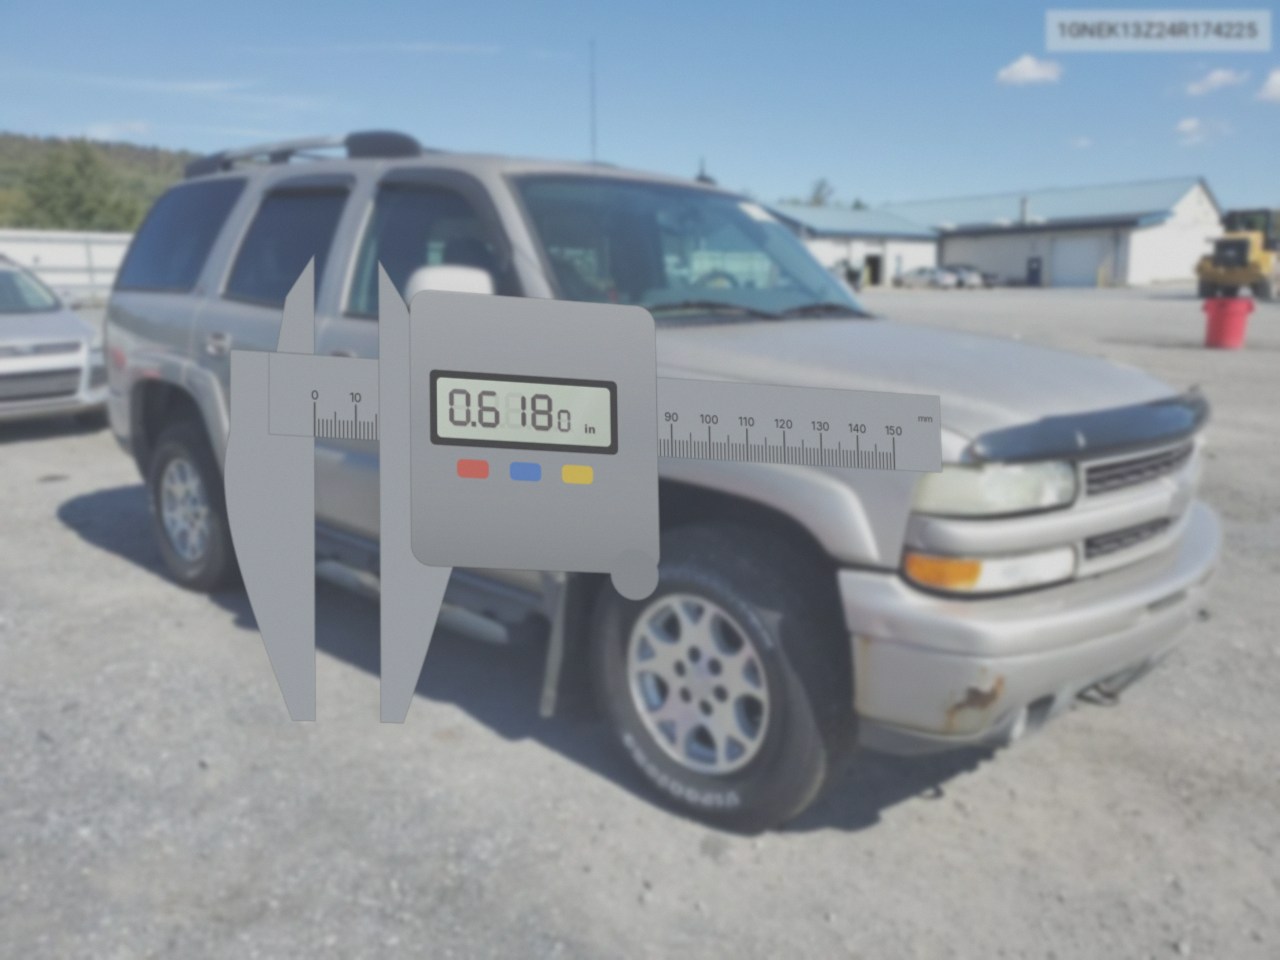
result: 0.6180 in
